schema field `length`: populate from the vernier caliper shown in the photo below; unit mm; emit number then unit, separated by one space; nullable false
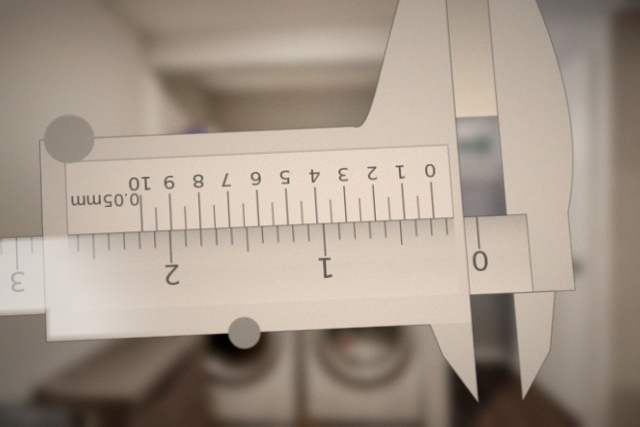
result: 2.8 mm
